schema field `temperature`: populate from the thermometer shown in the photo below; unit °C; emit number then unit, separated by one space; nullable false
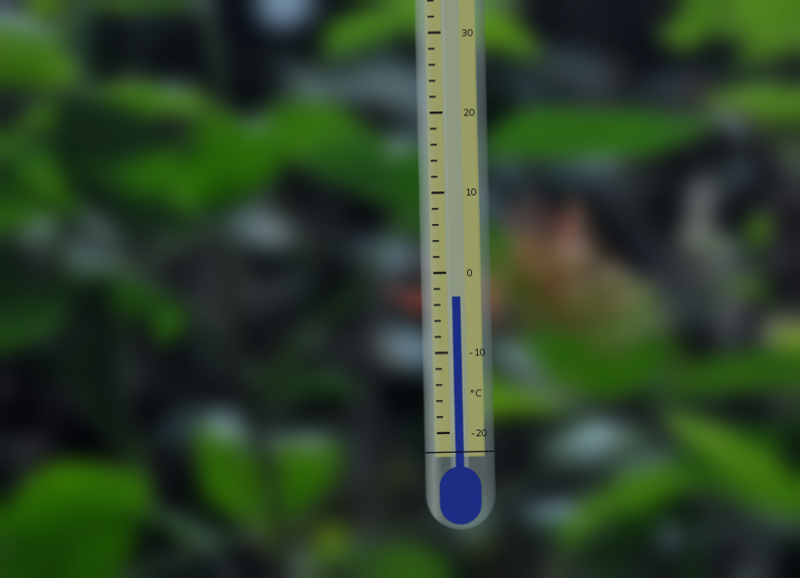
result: -3 °C
